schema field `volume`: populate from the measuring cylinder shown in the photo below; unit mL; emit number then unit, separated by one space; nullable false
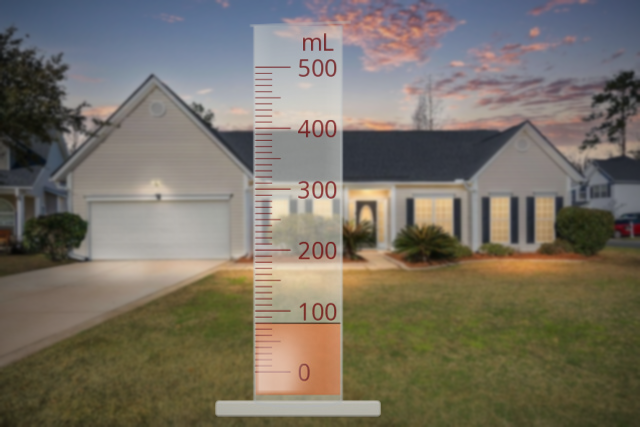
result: 80 mL
